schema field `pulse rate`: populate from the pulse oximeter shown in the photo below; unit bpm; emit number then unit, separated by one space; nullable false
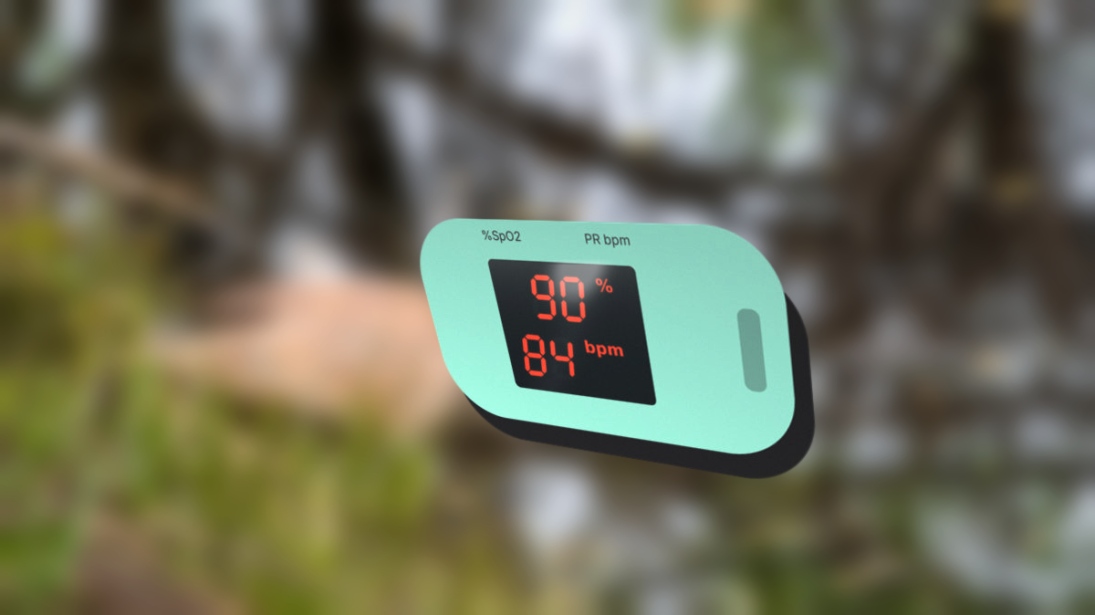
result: 84 bpm
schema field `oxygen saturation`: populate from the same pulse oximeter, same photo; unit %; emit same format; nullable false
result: 90 %
